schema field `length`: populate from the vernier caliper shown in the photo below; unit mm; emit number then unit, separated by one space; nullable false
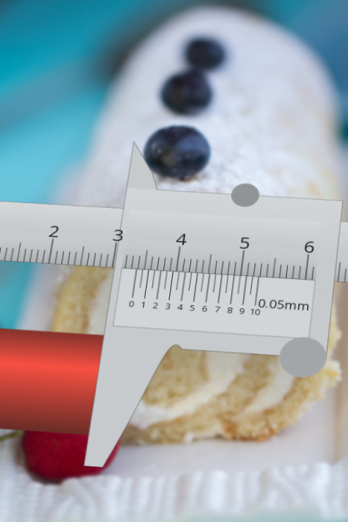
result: 33.8 mm
